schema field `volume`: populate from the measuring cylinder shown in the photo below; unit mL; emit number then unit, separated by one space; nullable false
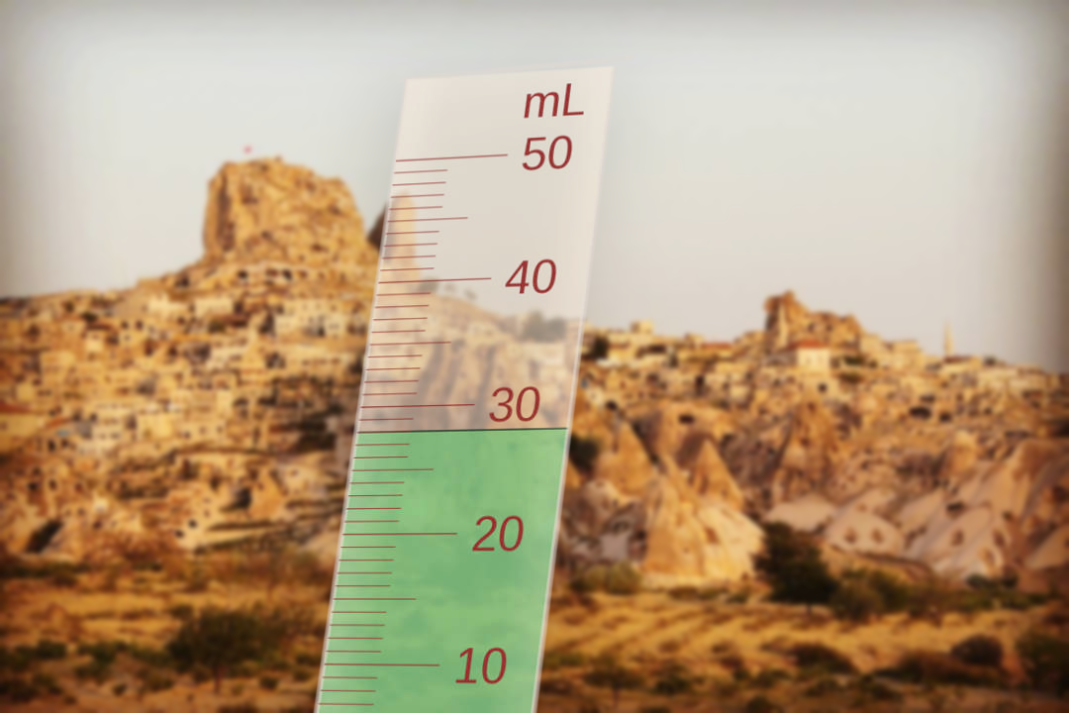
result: 28 mL
